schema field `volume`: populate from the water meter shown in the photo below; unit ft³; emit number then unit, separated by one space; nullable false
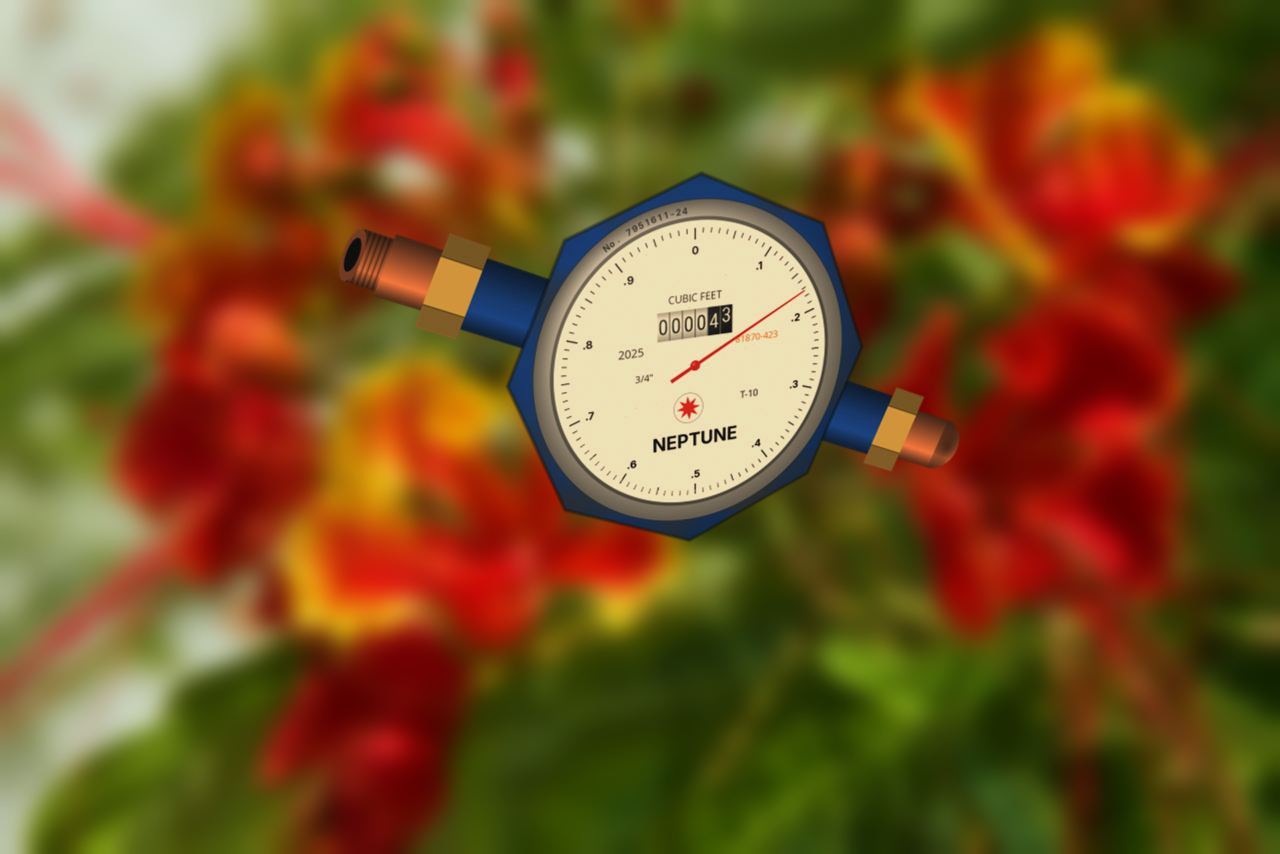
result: 43.17 ft³
